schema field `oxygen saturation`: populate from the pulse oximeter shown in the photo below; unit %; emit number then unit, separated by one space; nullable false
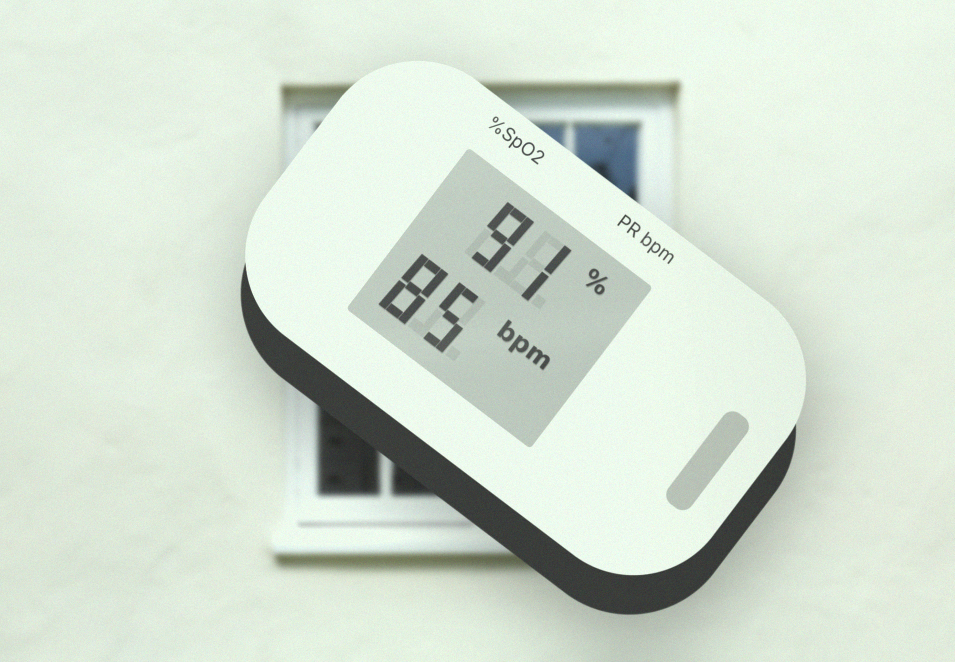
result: 91 %
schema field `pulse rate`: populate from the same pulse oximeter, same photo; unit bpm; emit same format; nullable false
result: 85 bpm
